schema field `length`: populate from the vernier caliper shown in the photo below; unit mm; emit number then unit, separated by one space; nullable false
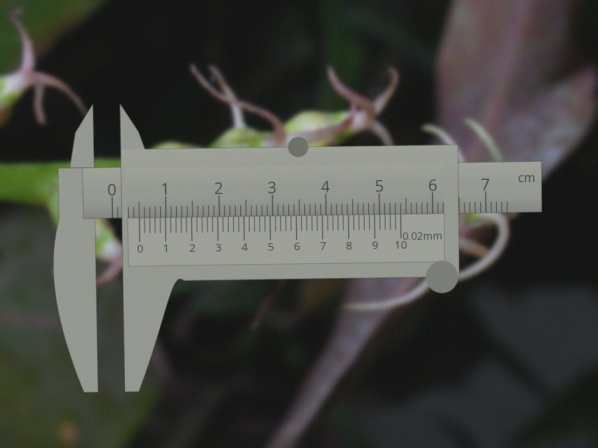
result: 5.0 mm
